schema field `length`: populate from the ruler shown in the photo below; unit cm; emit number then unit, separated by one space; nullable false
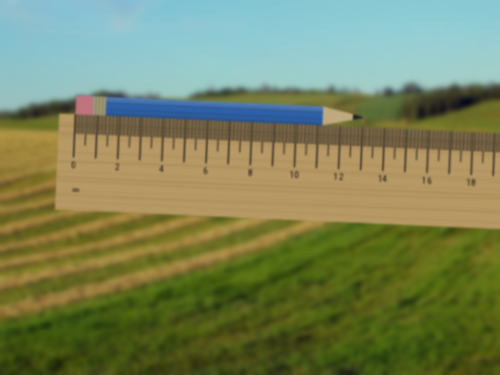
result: 13 cm
